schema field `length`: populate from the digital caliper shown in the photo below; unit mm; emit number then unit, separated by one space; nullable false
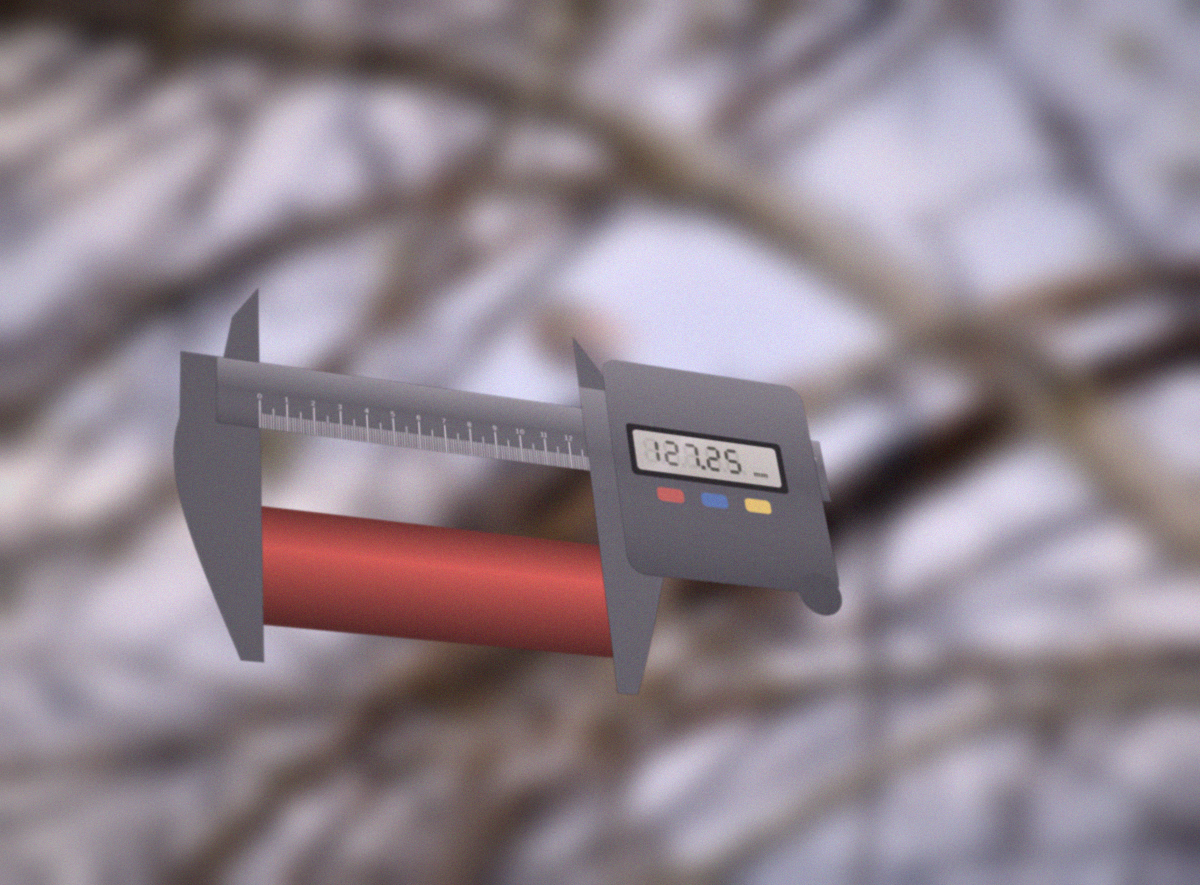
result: 127.25 mm
